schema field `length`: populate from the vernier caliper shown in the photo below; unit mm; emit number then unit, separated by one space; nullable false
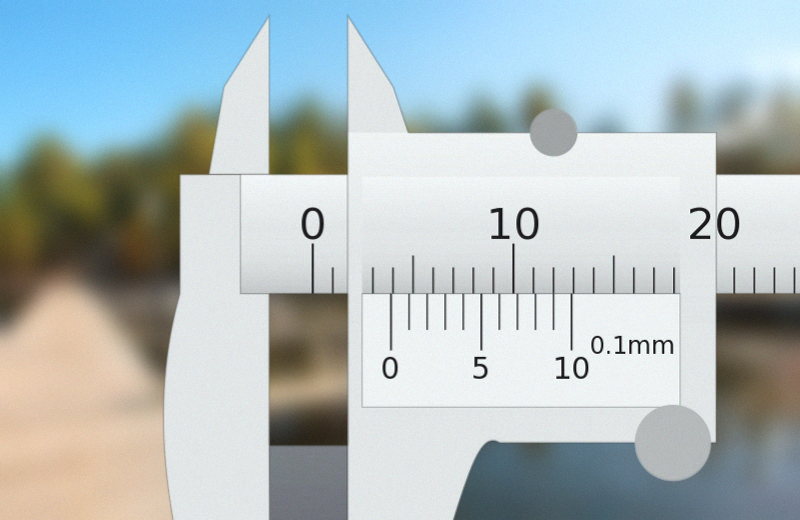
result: 3.9 mm
